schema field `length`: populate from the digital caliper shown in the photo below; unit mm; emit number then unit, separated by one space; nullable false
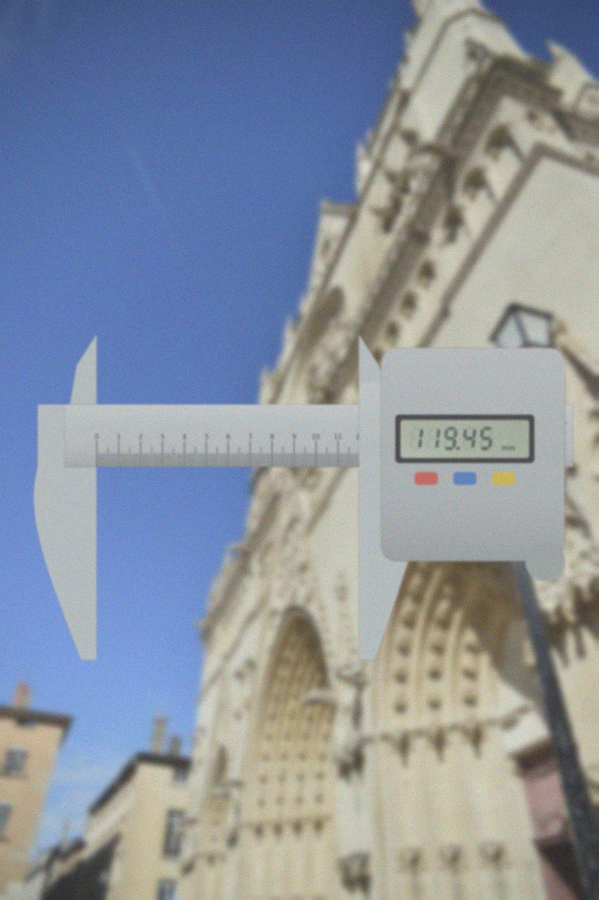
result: 119.45 mm
